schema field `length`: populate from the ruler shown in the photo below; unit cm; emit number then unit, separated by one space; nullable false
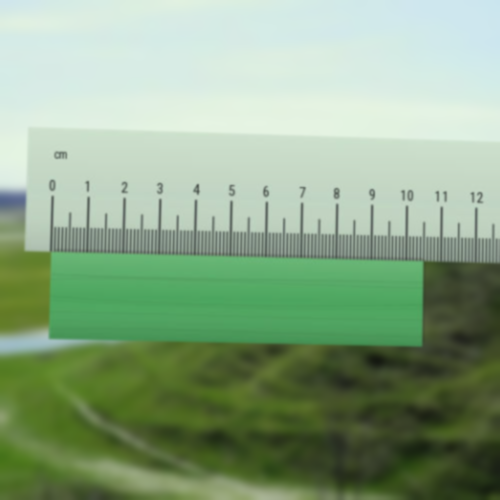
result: 10.5 cm
